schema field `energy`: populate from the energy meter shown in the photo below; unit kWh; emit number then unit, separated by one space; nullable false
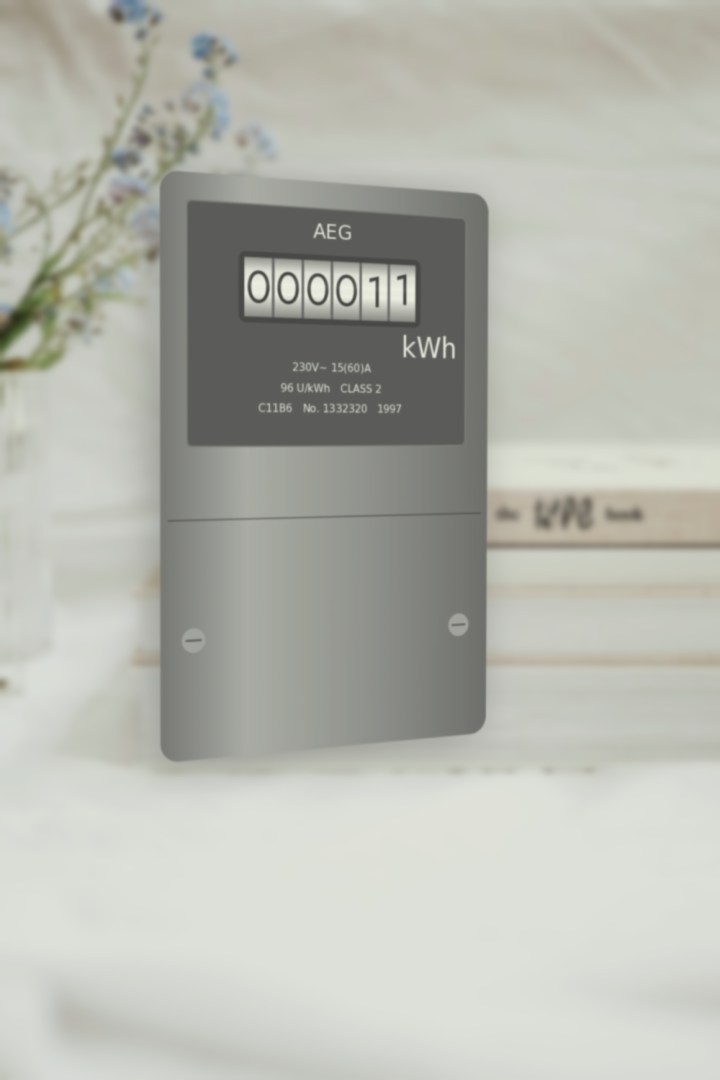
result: 11 kWh
